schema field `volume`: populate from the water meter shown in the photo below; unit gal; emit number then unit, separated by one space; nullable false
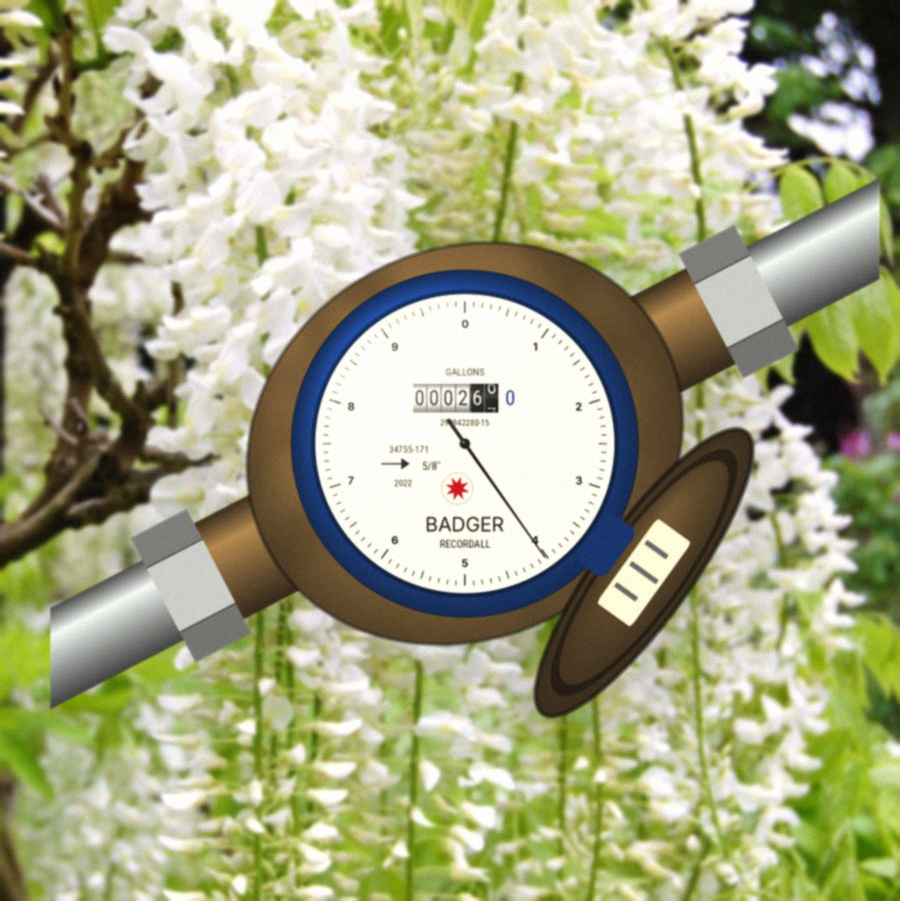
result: 2664.0 gal
